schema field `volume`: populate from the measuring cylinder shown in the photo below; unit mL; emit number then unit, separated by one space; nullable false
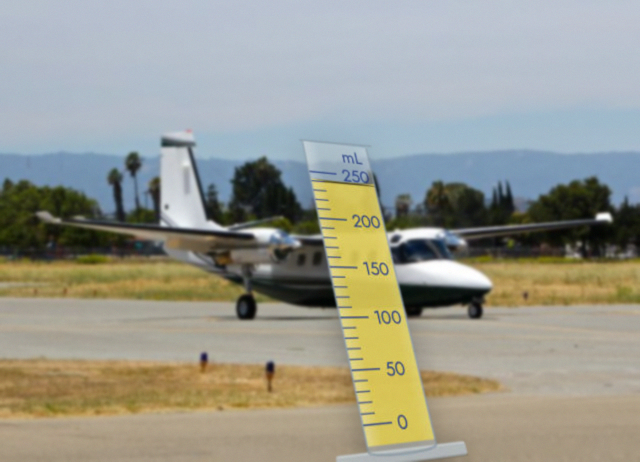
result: 240 mL
